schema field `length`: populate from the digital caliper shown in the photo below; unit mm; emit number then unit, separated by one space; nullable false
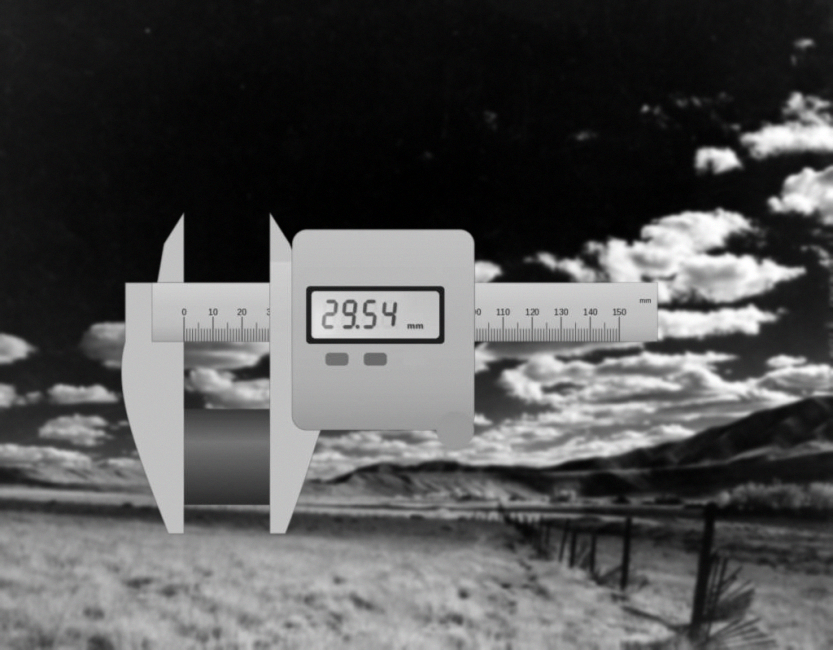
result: 29.54 mm
